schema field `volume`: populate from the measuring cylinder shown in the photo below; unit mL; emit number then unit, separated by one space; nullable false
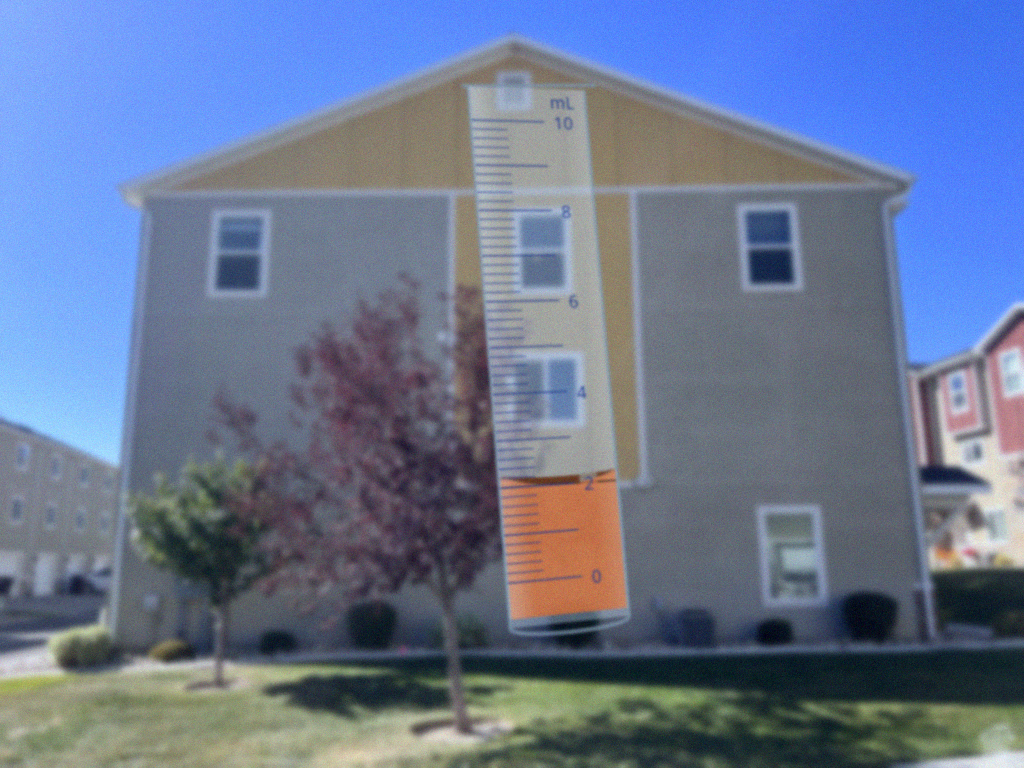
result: 2 mL
